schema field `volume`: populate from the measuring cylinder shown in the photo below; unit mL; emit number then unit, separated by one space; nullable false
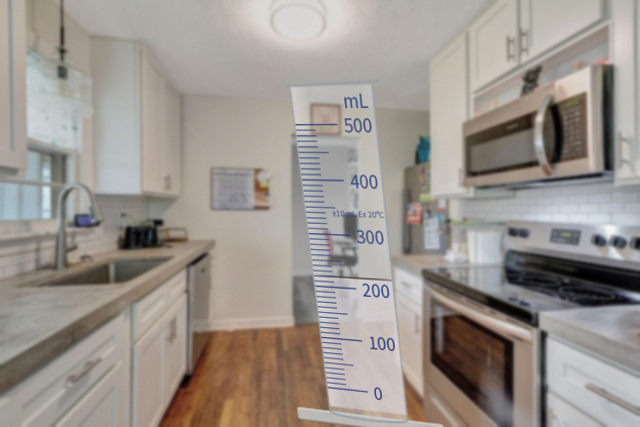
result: 220 mL
